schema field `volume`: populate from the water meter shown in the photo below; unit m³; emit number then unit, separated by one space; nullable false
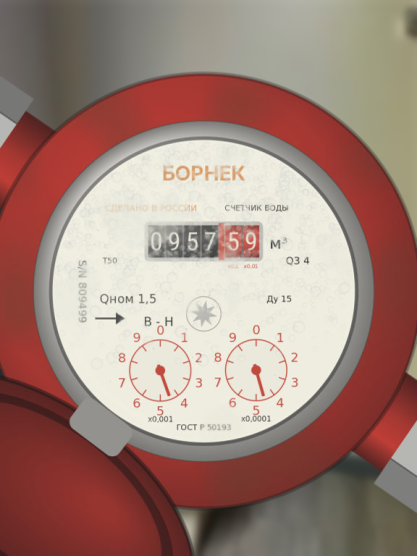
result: 957.5944 m³
